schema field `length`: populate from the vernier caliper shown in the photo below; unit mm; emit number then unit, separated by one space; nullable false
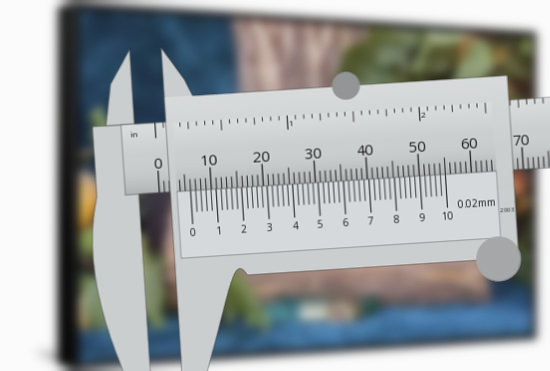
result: 6.0 mm
